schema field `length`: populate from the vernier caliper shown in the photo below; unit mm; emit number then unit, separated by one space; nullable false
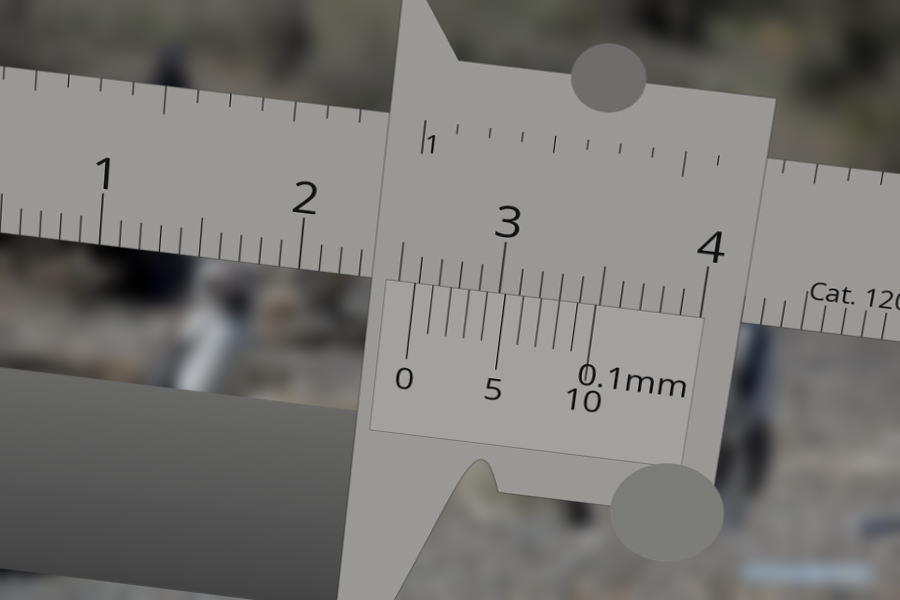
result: 25.8 mm
